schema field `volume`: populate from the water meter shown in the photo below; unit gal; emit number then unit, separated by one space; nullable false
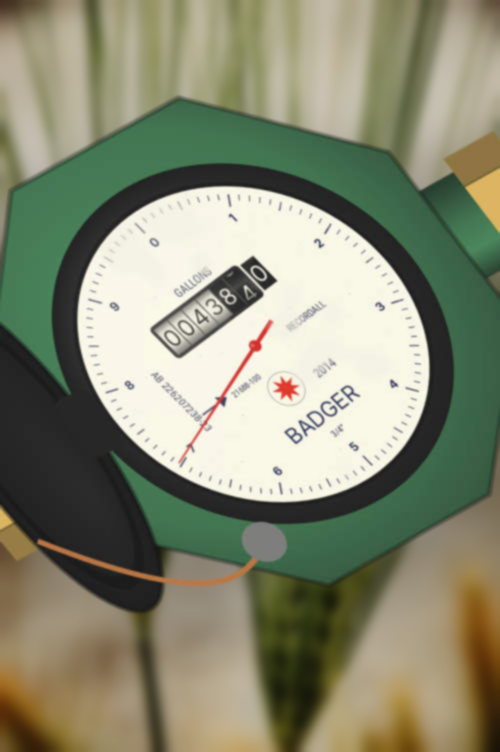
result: 43837.0 gal
